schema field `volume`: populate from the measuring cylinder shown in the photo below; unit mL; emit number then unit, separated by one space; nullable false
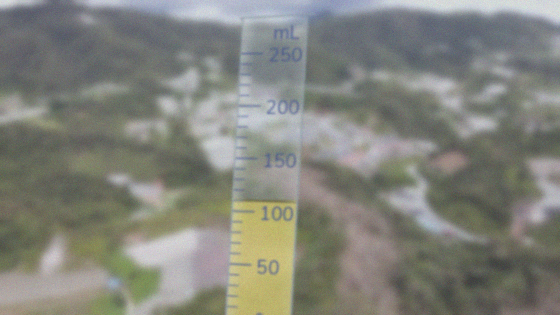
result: 110 mL
